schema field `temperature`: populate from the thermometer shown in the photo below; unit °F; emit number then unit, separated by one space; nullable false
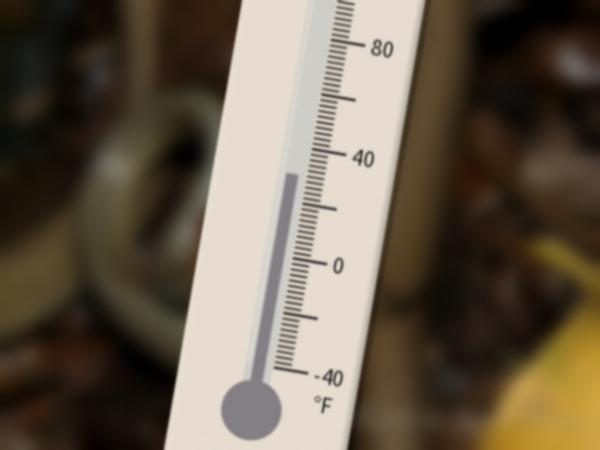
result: 30 °F
